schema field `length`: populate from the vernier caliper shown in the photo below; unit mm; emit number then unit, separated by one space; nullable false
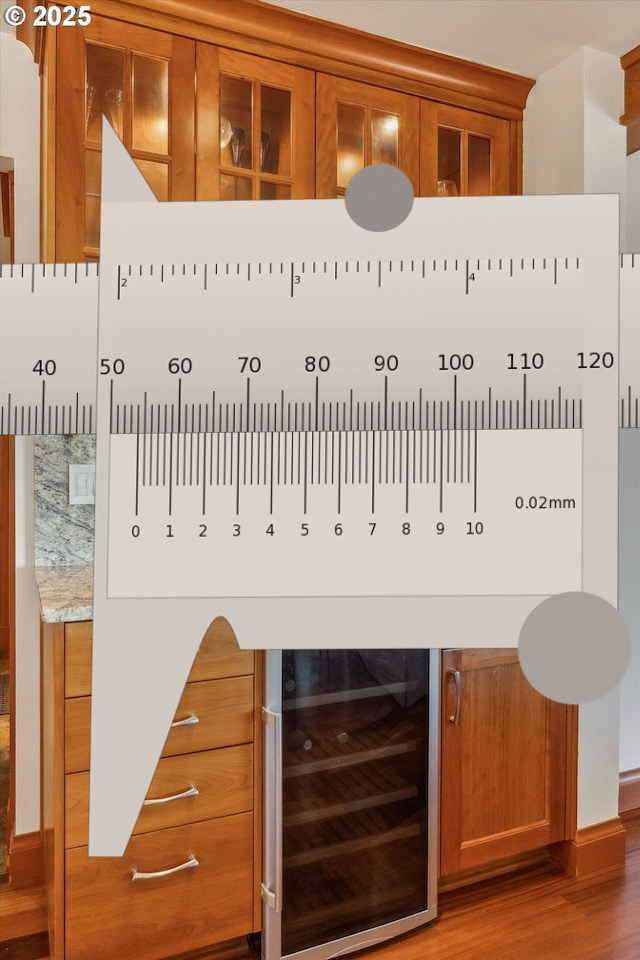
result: 54.0 mm
